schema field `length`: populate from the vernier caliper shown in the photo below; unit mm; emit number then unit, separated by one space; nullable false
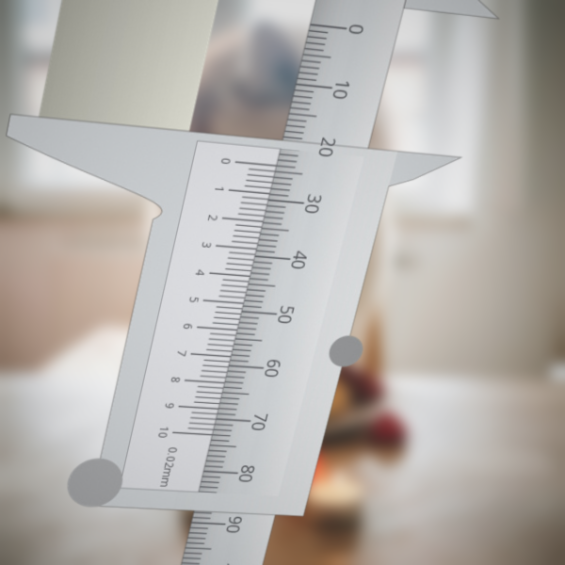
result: 24.0 mm
